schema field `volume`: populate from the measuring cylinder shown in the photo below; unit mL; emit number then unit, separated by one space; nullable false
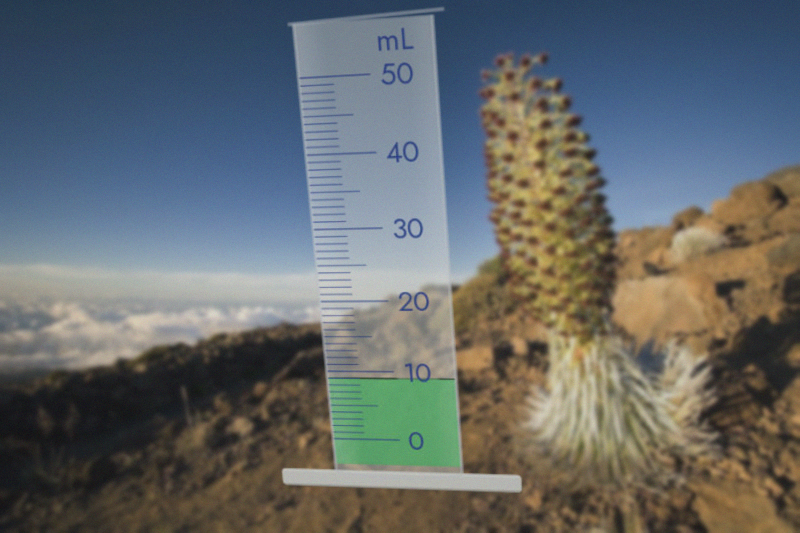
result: 9 mL
